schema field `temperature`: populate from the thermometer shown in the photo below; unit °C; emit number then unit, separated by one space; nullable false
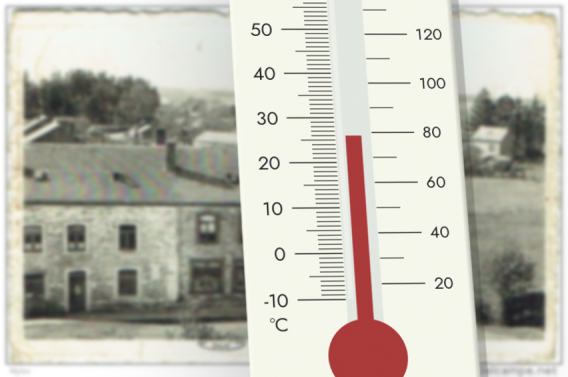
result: 26 °C
